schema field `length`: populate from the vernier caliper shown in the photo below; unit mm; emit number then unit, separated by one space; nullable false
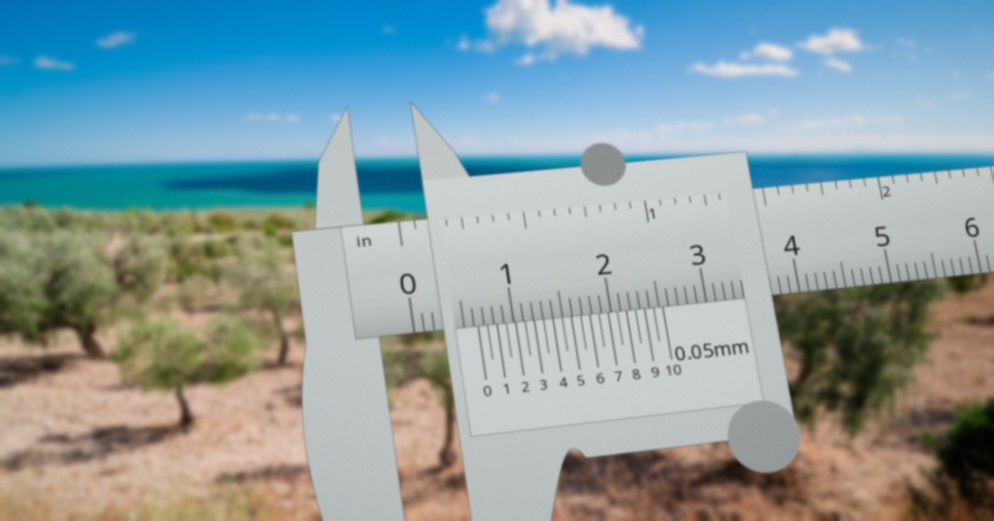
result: 6.4 mm
